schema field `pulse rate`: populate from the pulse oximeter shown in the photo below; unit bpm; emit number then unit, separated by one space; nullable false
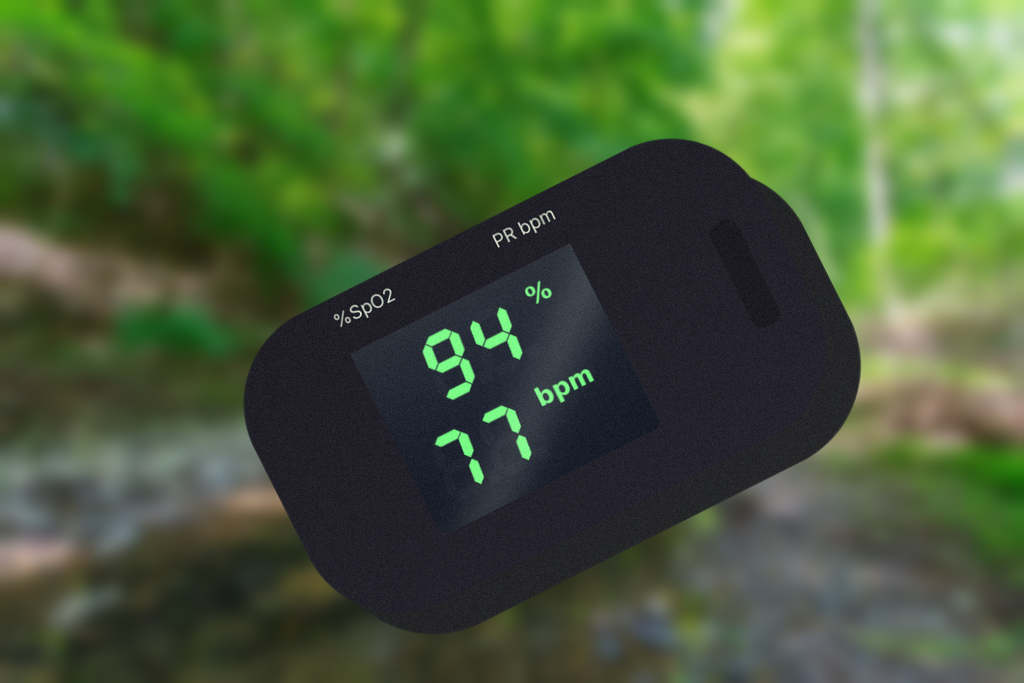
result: 77 bpm
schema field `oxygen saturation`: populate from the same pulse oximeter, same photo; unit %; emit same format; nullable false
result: 94 %
